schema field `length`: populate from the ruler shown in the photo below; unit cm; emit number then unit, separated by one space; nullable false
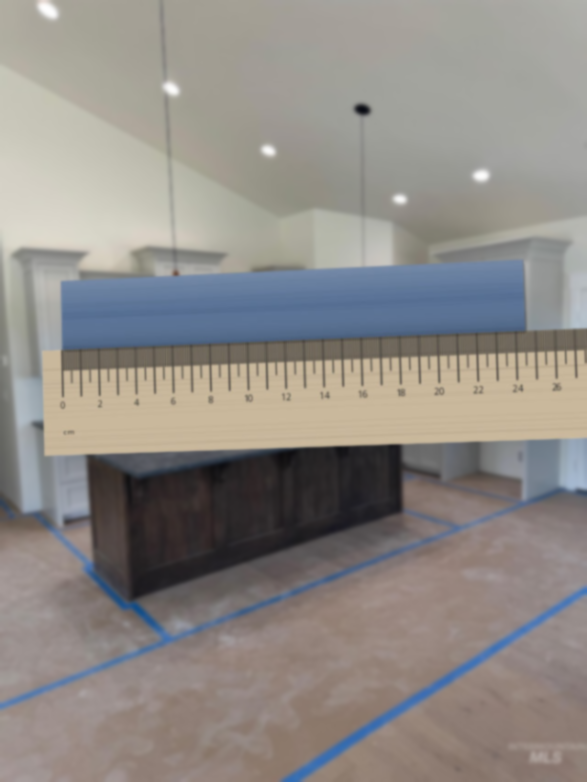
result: 24.5 cm
